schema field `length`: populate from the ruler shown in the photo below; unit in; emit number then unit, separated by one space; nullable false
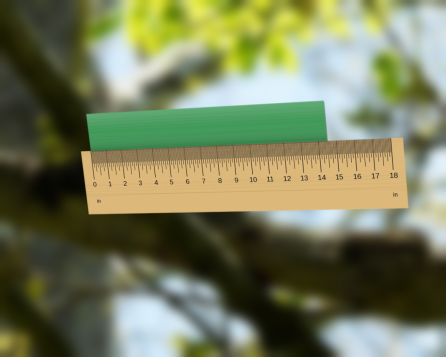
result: 14.5 in
